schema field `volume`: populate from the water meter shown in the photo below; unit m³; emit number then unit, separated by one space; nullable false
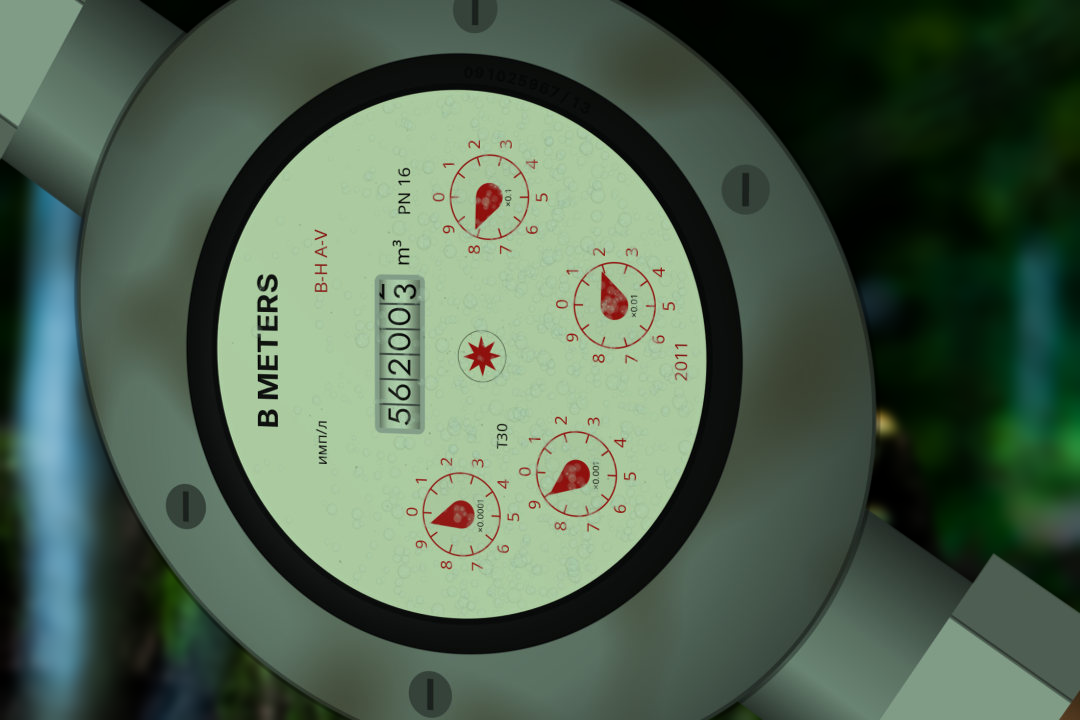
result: 562002.8189 m³
